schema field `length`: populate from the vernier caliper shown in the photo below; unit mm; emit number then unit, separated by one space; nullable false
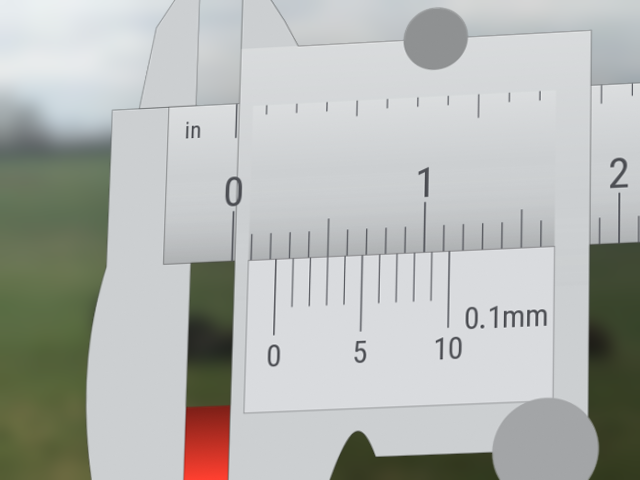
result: 2.3 mm
